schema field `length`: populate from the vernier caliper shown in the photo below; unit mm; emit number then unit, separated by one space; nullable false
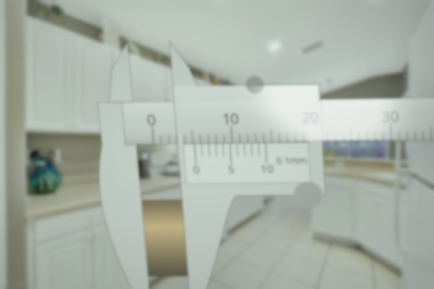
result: 5.2 mm
